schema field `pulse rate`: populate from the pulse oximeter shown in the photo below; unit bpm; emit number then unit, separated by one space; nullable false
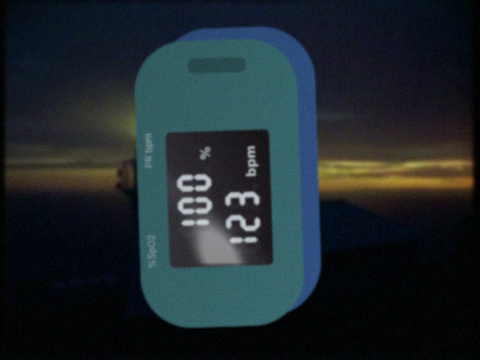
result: 123 bpm
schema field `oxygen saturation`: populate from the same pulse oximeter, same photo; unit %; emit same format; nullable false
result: 100 %
